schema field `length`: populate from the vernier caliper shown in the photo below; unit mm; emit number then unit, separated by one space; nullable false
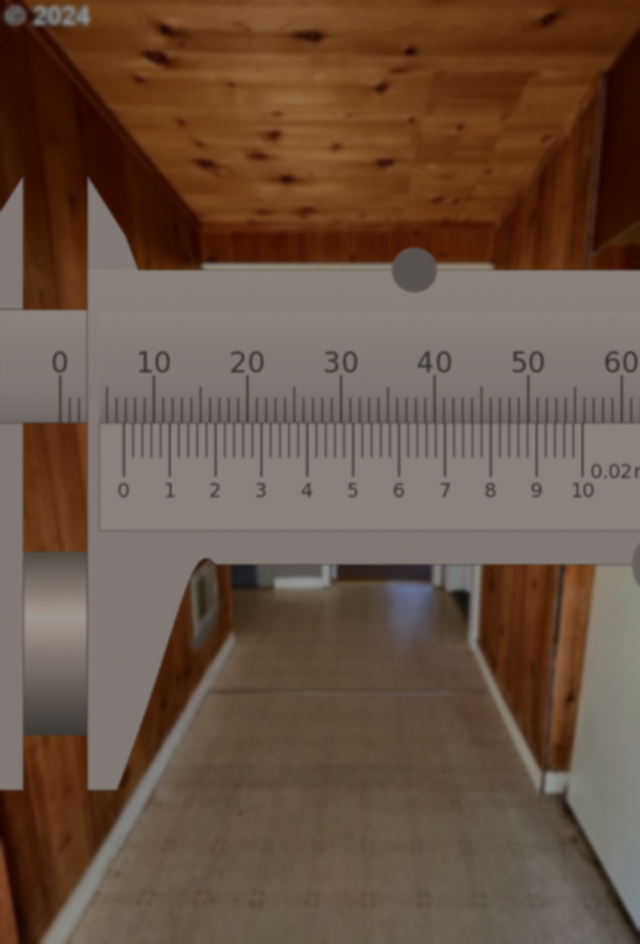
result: 6.8 mm
